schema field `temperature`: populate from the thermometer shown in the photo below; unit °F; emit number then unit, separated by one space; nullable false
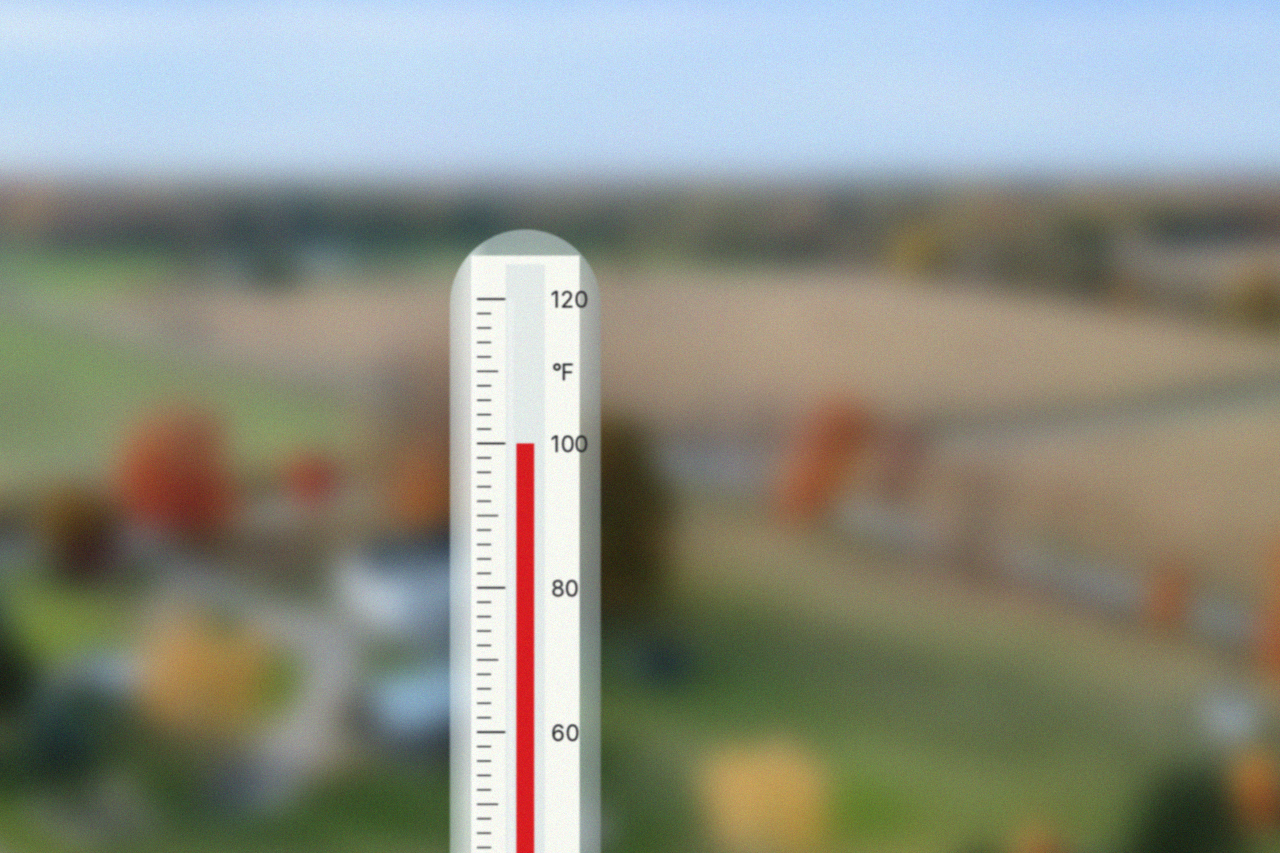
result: 100 °F
